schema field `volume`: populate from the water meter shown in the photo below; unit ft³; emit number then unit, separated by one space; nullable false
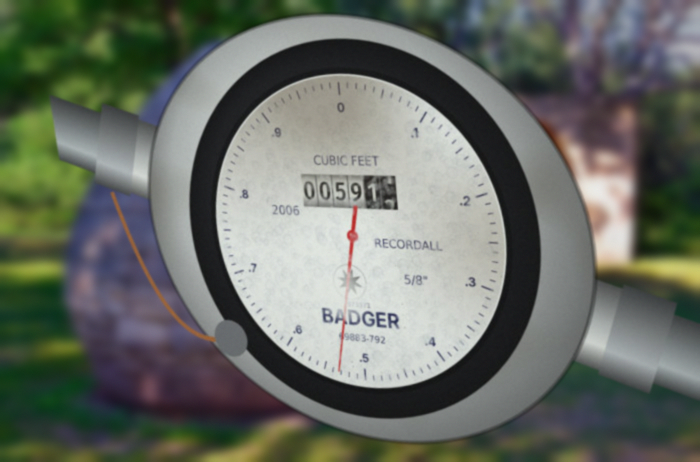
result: 5911.53 ft³
